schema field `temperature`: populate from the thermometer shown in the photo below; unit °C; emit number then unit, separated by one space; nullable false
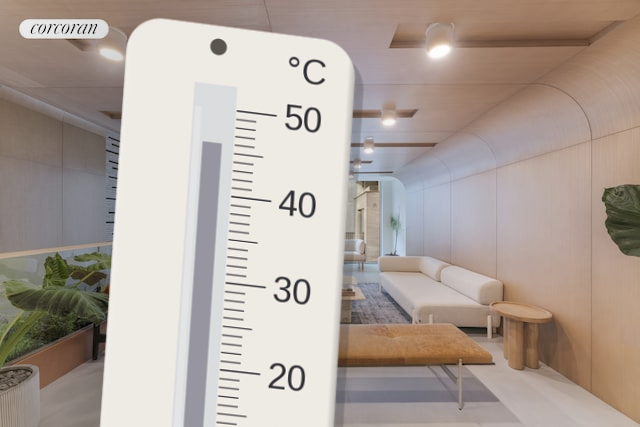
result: 46 °C
